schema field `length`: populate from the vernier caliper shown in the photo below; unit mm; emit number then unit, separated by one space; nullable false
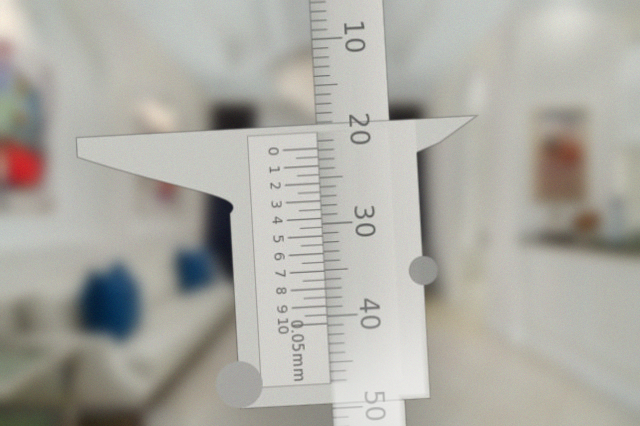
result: 21.8 mm
